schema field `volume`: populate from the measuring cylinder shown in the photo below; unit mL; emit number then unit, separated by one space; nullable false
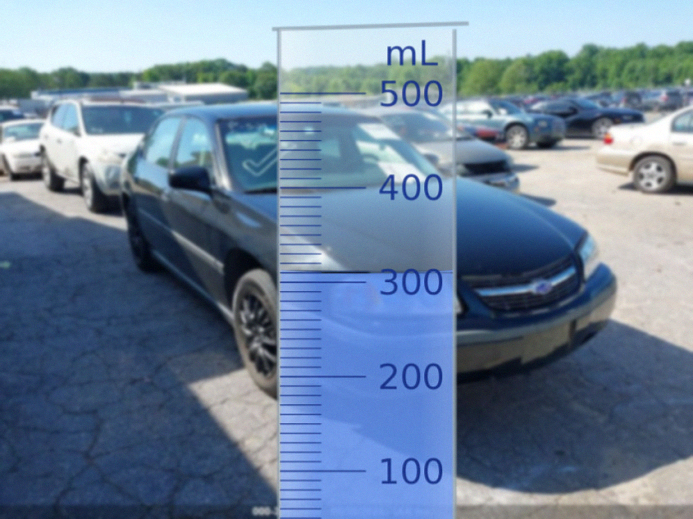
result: 310 mL
